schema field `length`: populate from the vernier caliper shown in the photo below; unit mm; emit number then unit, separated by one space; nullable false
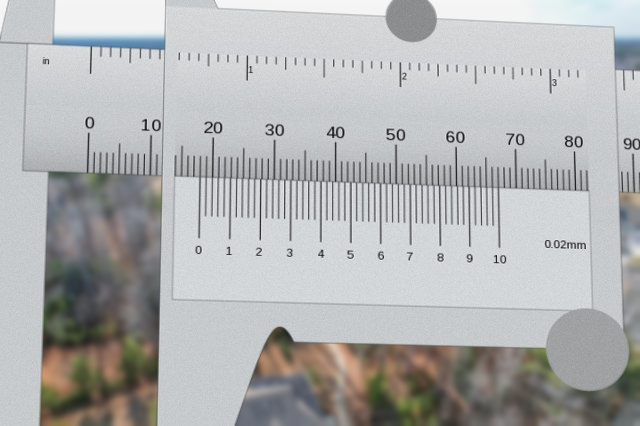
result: 18.0 mm
